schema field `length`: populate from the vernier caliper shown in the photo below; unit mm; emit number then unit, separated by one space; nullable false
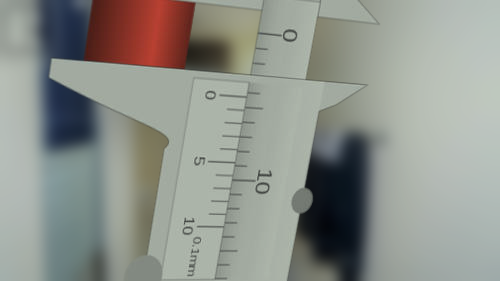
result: 4.3 mm
